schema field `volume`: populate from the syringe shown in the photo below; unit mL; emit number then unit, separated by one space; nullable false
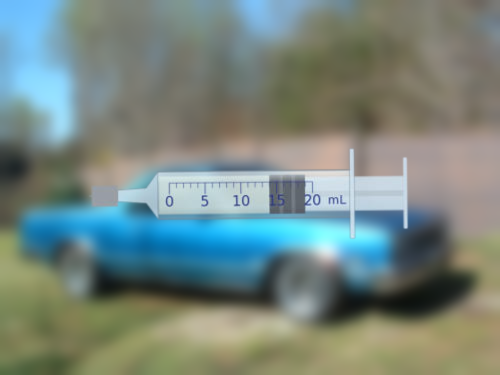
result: 14 mL
